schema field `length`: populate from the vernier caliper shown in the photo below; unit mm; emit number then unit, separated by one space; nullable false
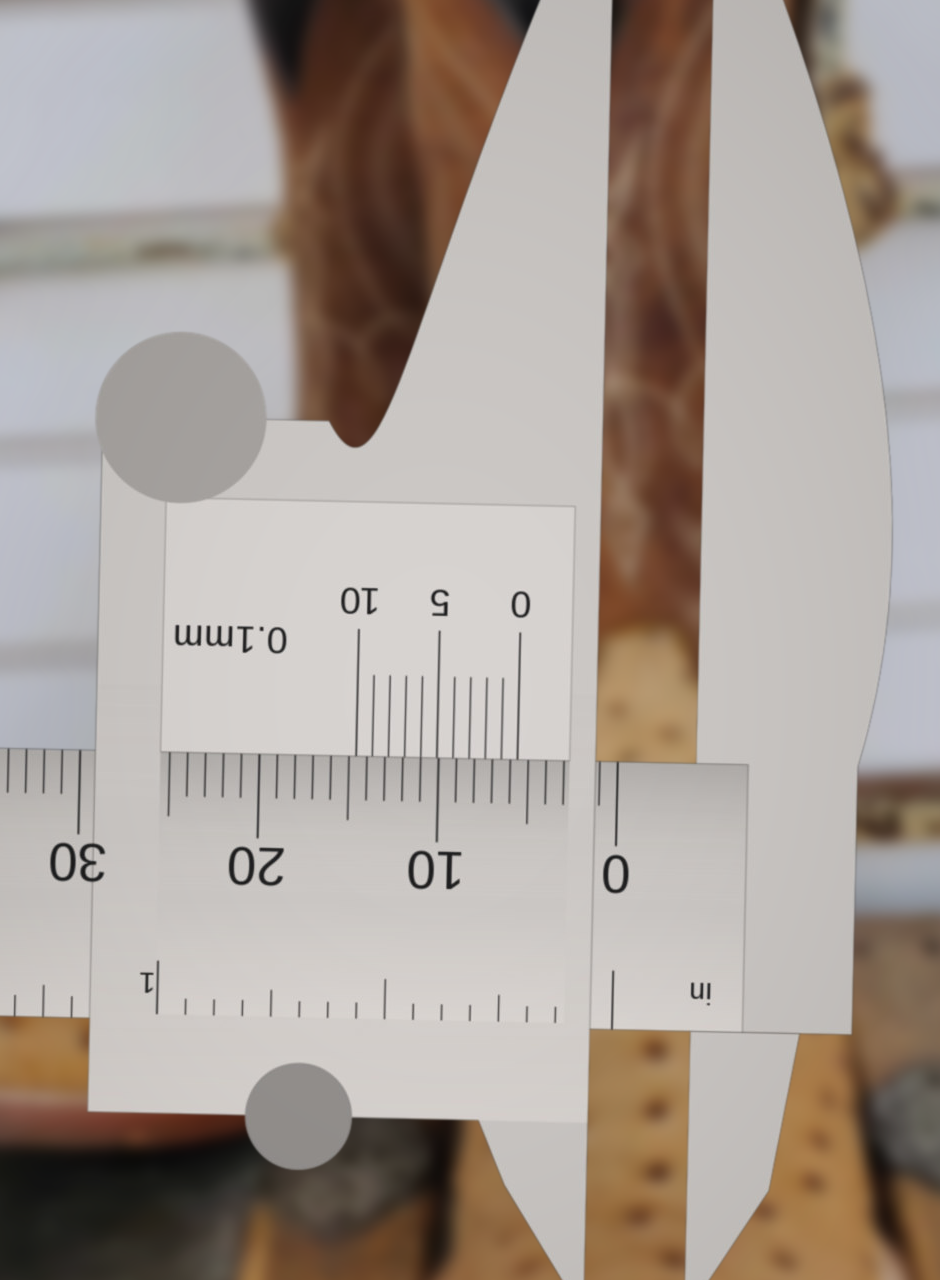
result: 5.6 mm
